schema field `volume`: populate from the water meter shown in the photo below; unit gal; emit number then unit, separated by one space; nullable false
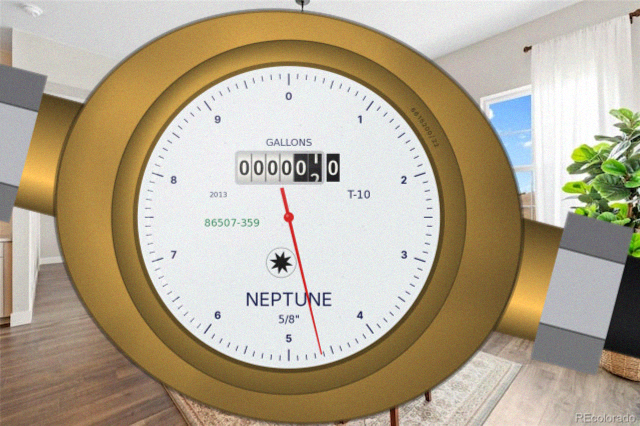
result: 14.6 gal
